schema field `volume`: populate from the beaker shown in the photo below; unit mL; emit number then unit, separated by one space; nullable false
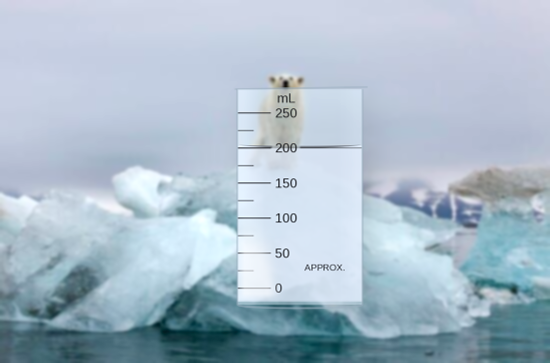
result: 200 mL
